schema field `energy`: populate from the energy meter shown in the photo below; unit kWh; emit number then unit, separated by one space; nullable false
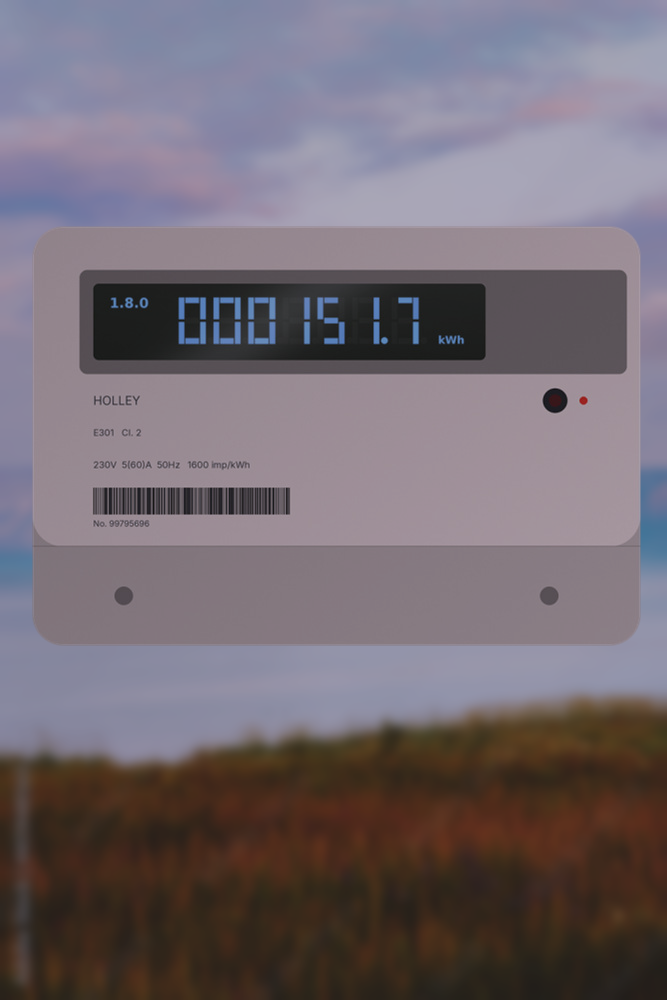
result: 151.7 kWh
